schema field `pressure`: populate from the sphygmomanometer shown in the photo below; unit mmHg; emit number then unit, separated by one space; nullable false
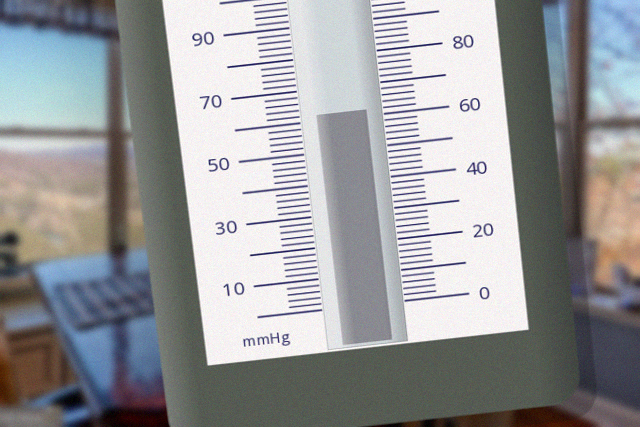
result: 62 mmHg
